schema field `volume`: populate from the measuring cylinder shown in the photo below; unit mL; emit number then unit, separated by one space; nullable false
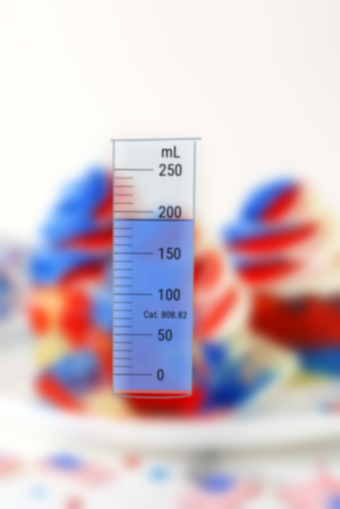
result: 190 mL
